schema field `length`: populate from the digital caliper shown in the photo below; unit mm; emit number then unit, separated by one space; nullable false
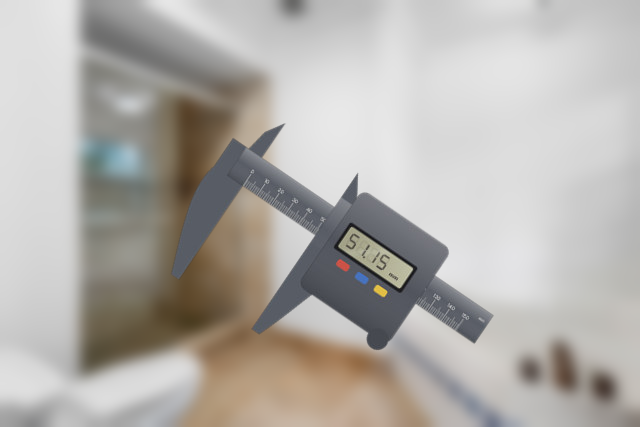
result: 51.15 mm
